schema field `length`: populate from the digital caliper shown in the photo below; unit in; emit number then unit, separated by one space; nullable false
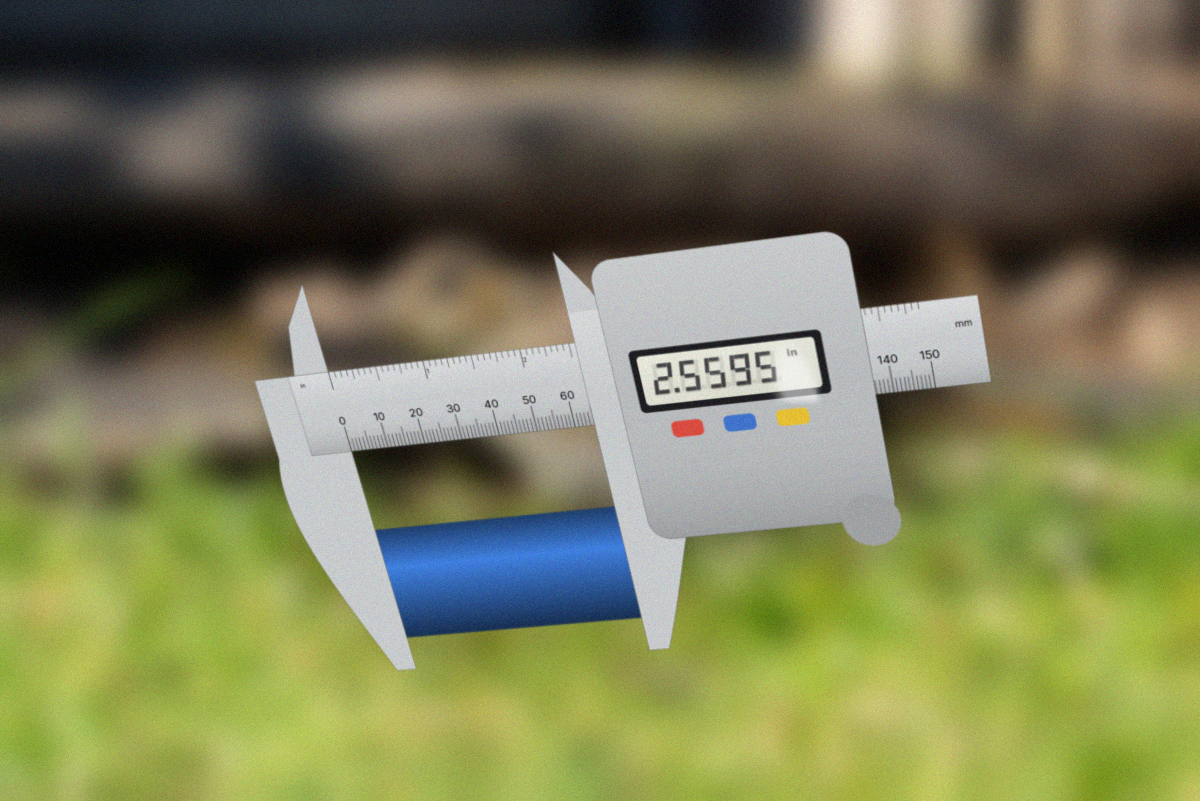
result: 2.5595 in
